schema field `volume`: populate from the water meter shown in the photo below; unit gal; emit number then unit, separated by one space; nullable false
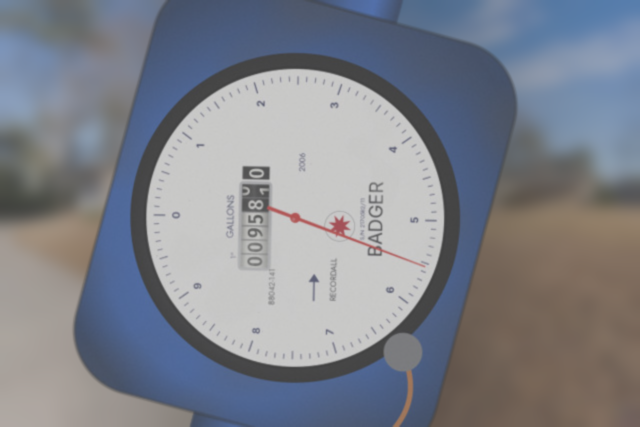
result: 95805.5 gal
